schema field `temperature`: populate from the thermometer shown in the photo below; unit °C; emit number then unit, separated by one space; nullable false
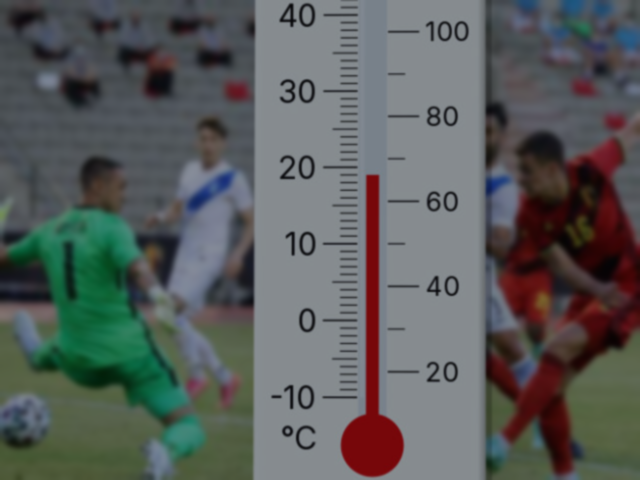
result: 19 °C
